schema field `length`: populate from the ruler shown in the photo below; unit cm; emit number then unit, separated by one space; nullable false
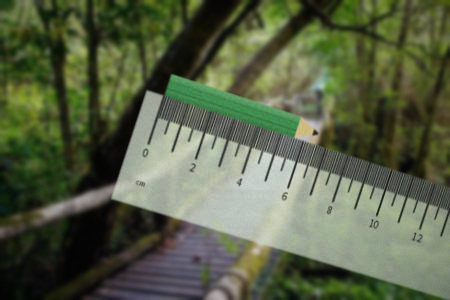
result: 6.5 cm
